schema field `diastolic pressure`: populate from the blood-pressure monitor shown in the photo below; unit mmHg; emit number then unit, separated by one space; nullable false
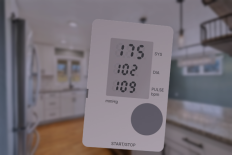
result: 102 mmHg
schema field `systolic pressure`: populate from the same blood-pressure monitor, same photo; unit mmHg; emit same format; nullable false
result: 175 mmHg
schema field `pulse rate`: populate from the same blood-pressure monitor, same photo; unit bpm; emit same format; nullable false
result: 109 bpm
